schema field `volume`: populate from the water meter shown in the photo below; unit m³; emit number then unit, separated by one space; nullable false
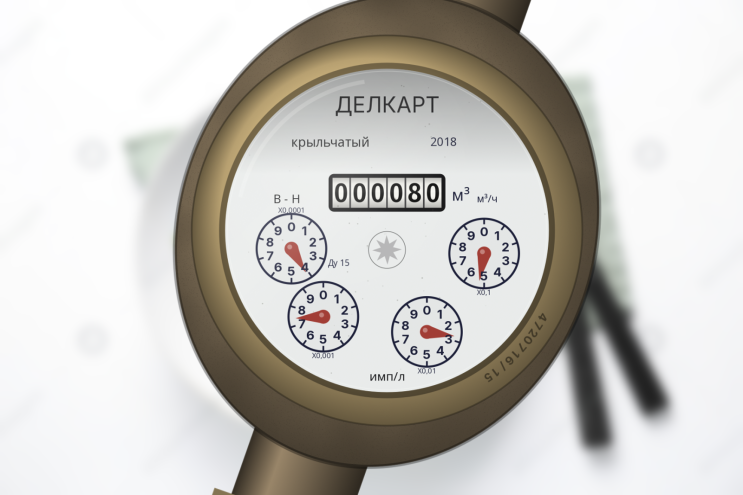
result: 80.5274 m³
